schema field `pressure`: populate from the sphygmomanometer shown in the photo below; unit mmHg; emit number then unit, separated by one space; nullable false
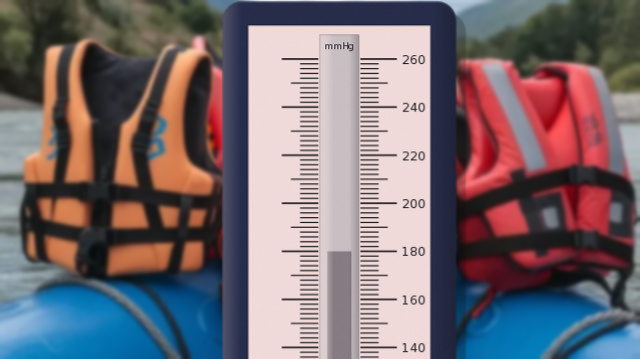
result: 180 mmHg
